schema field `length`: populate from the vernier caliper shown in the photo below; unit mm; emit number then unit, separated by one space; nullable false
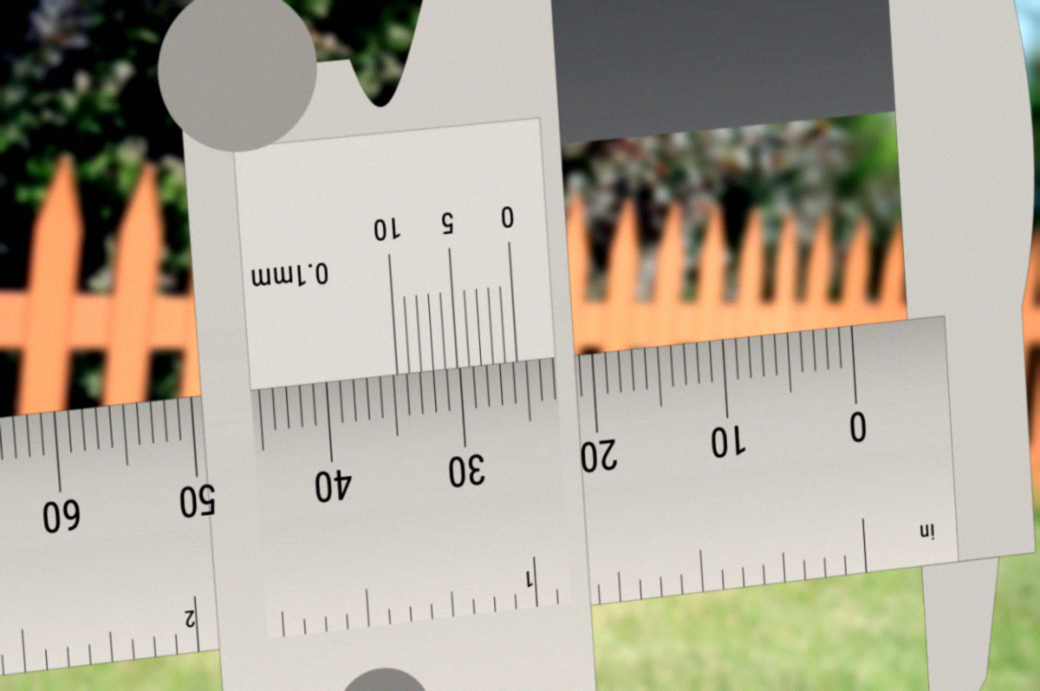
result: 25.7 mm
